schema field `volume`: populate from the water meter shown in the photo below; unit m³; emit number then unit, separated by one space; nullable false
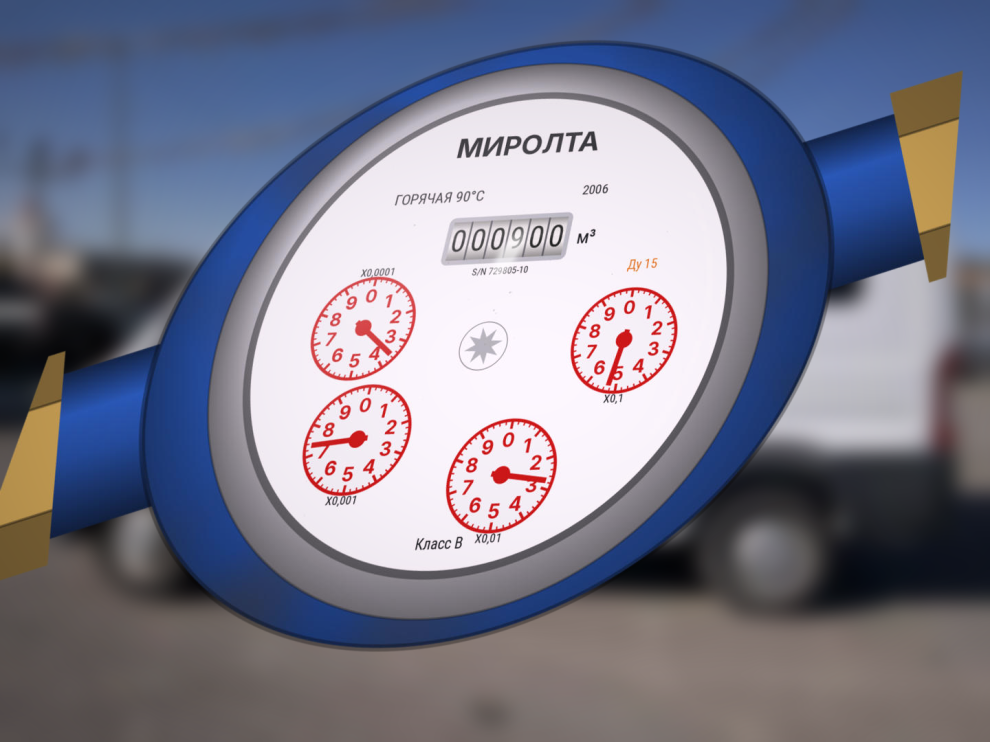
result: 900.5273 m³
